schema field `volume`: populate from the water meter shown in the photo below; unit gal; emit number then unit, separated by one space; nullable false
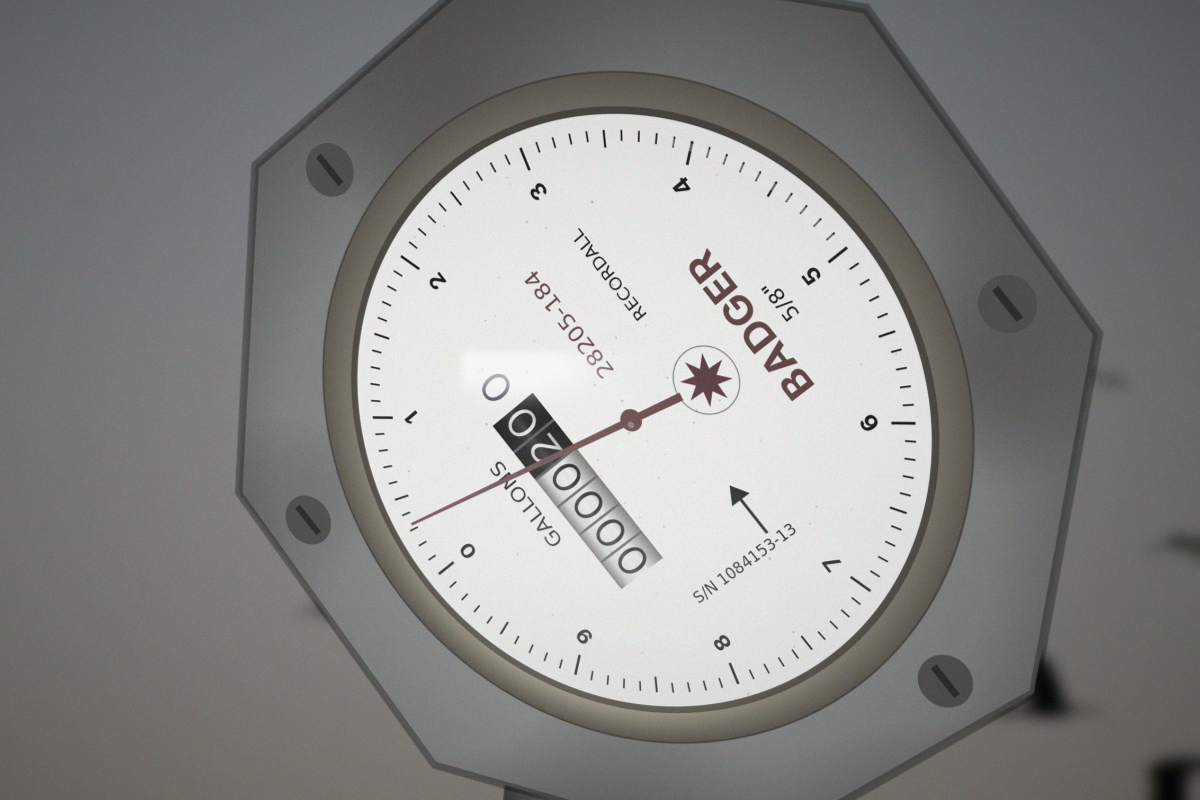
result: 200.3 gal
